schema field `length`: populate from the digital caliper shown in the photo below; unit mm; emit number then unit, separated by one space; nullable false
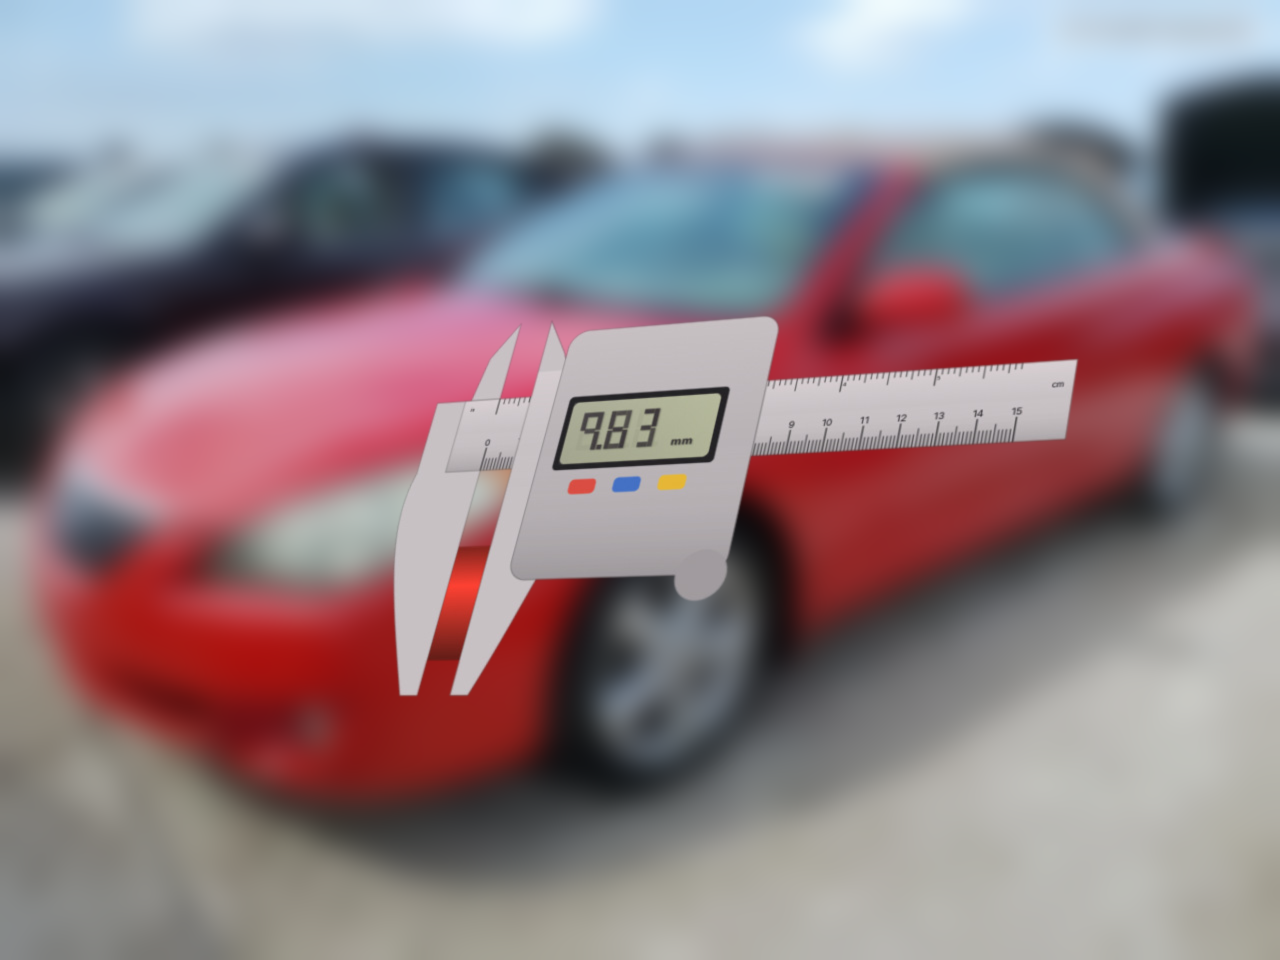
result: 9.83 mm
